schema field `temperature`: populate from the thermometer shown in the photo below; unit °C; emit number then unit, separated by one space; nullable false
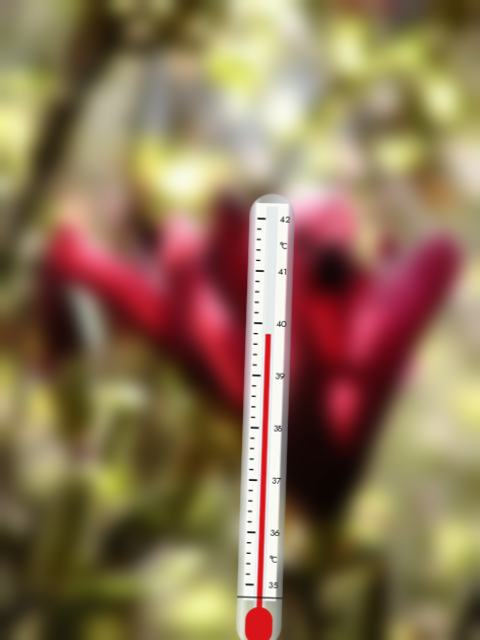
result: 39.8 °C
